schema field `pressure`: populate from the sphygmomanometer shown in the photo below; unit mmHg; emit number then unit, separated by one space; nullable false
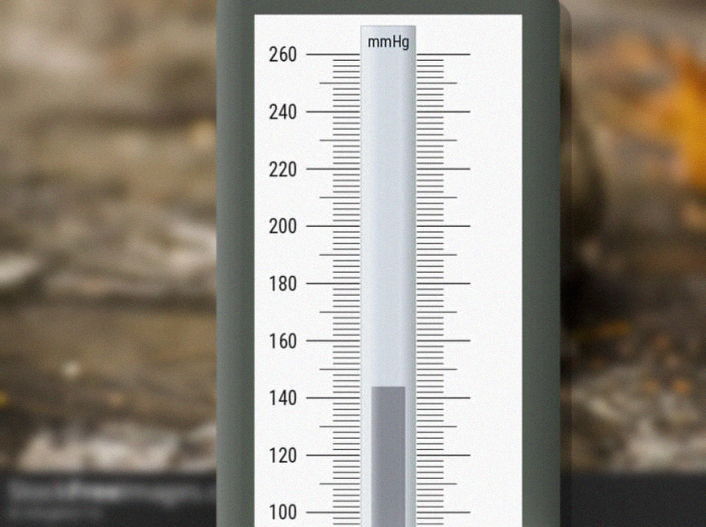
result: 144 mmHg
